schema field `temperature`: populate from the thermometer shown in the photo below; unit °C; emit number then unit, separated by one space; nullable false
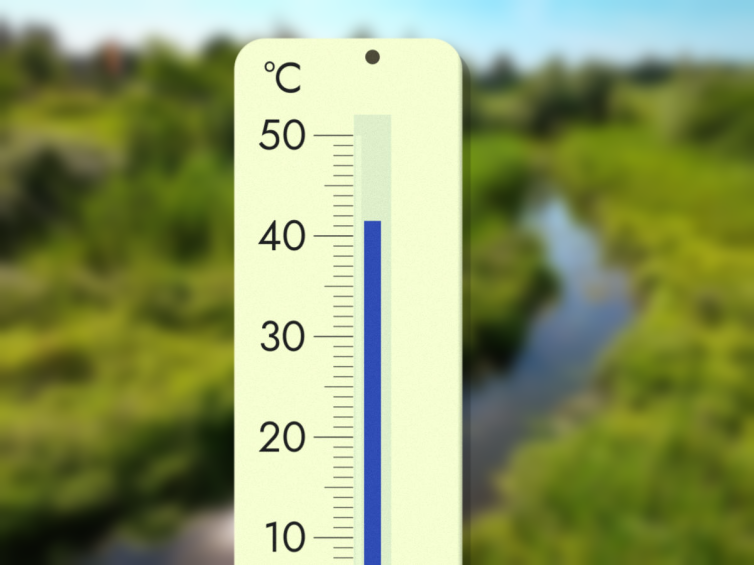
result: 41.5 °C
